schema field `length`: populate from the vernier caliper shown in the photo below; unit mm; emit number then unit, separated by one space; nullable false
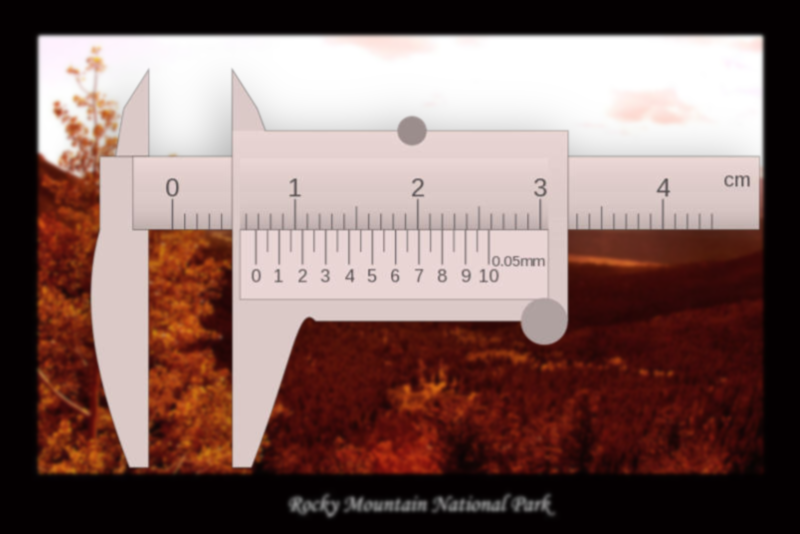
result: 6.8 mm
